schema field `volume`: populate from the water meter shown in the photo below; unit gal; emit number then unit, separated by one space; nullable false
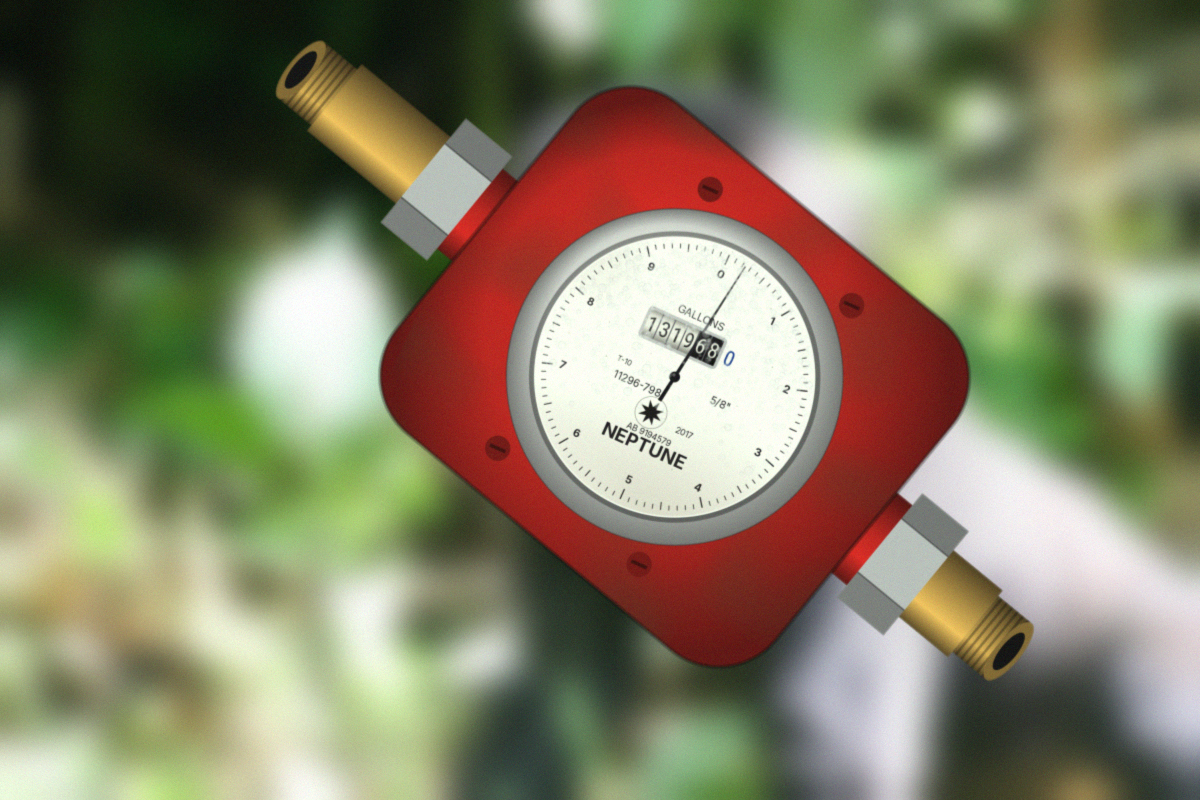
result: 1319680.2 gal
